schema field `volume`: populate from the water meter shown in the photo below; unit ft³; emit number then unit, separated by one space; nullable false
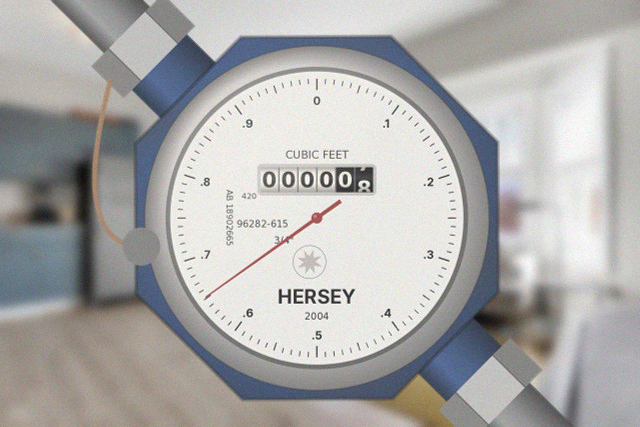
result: 7.65 ft³
